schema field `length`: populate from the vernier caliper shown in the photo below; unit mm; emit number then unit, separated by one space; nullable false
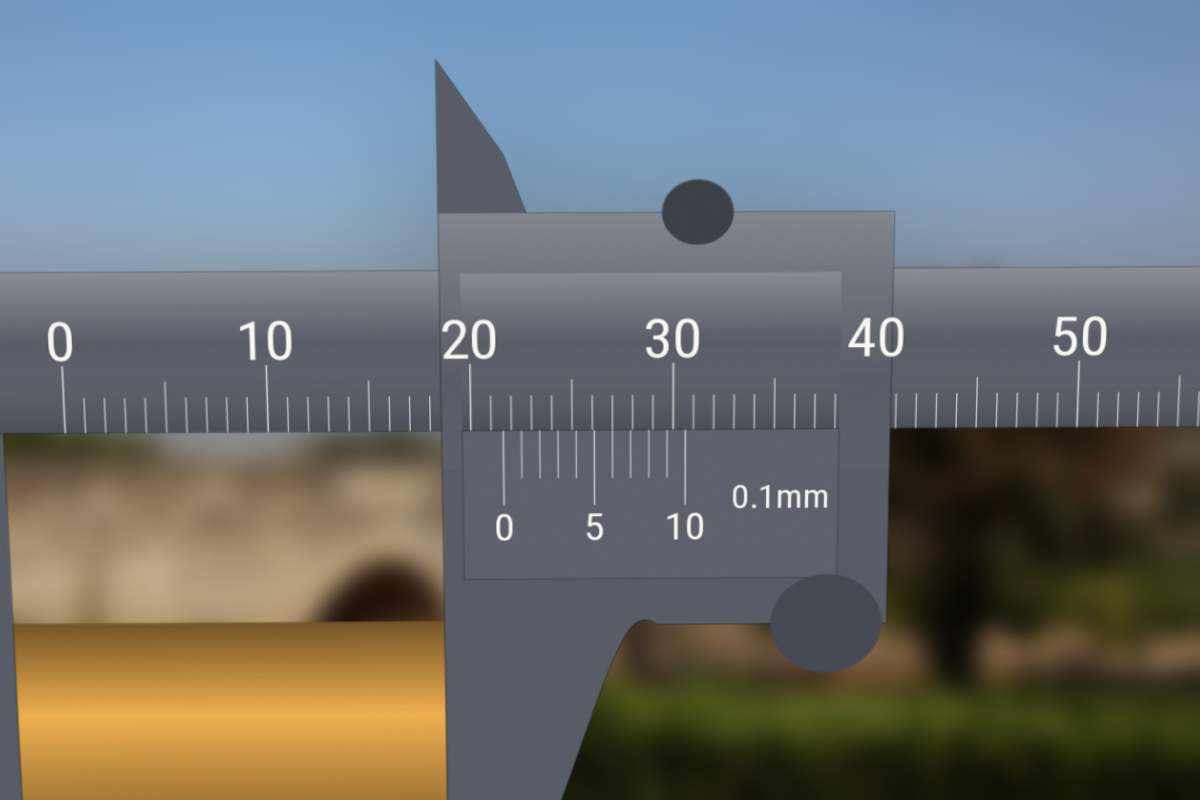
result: 21.6 mm
